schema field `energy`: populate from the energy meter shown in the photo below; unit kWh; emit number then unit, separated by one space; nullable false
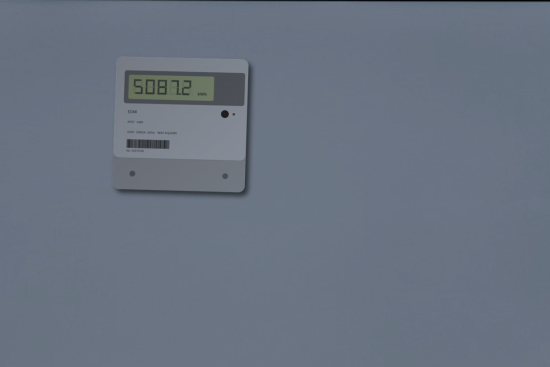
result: 5087.2 kWh
